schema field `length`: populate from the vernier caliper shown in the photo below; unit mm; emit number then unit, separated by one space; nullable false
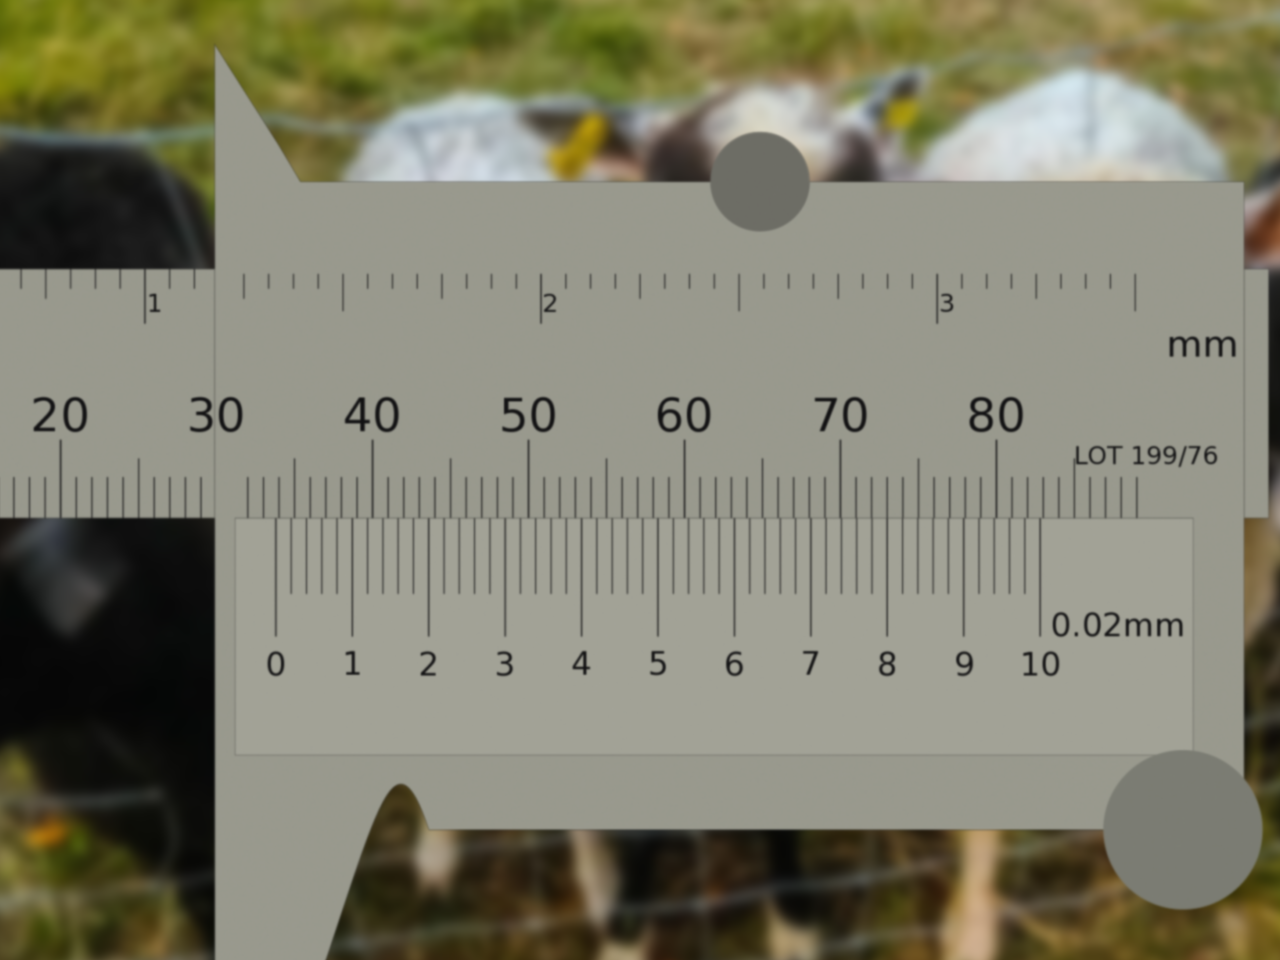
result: 33.8 mm
